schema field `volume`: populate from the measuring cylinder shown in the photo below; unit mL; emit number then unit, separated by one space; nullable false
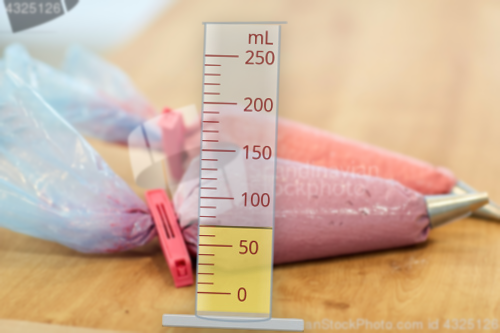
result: 70 mL
